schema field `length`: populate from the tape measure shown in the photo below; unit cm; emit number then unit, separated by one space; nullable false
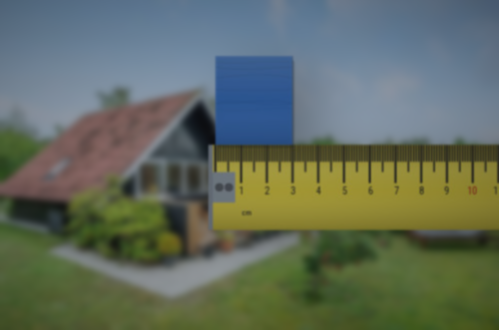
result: 3 cm
